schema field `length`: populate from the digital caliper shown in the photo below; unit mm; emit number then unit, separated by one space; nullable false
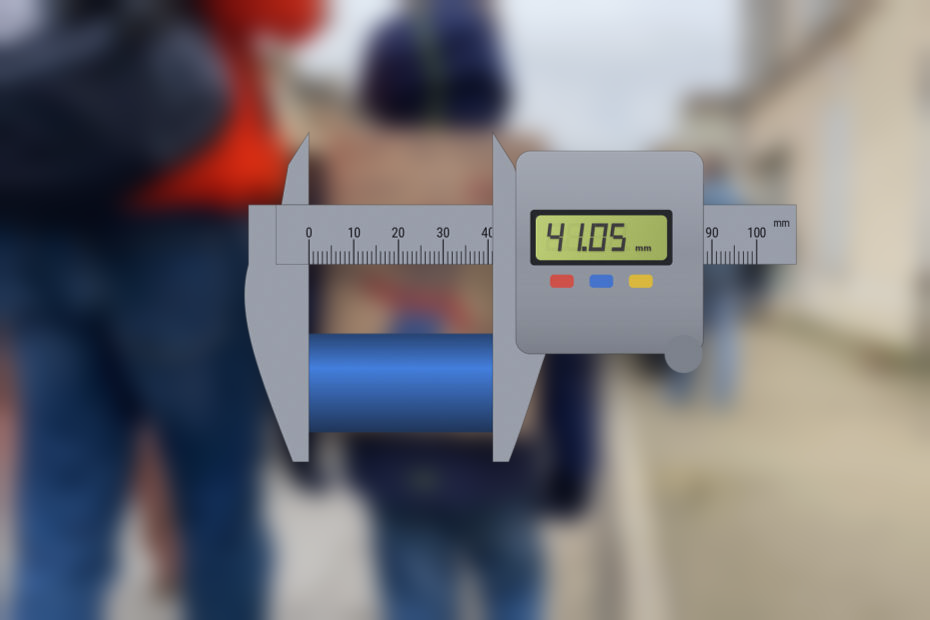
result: 41.05 mm
